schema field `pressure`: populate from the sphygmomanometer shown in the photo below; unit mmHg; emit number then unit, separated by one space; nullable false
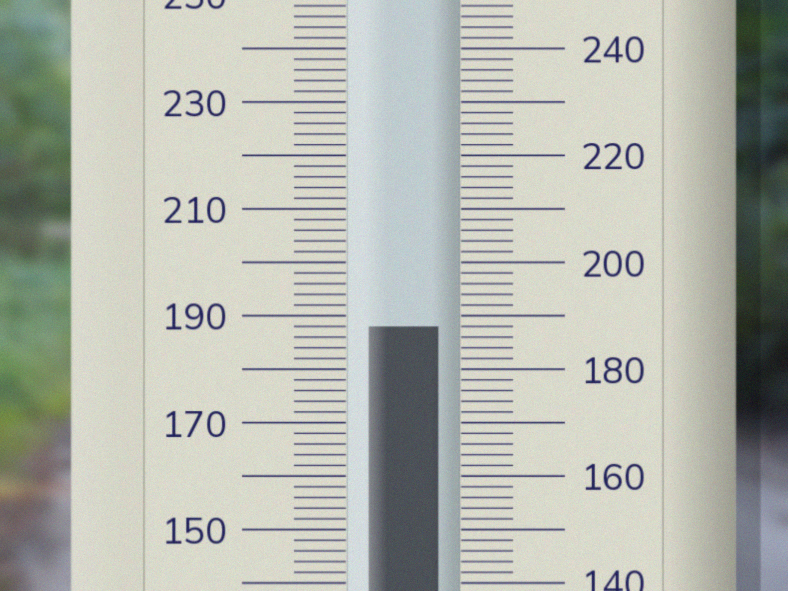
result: 188 mmHg
